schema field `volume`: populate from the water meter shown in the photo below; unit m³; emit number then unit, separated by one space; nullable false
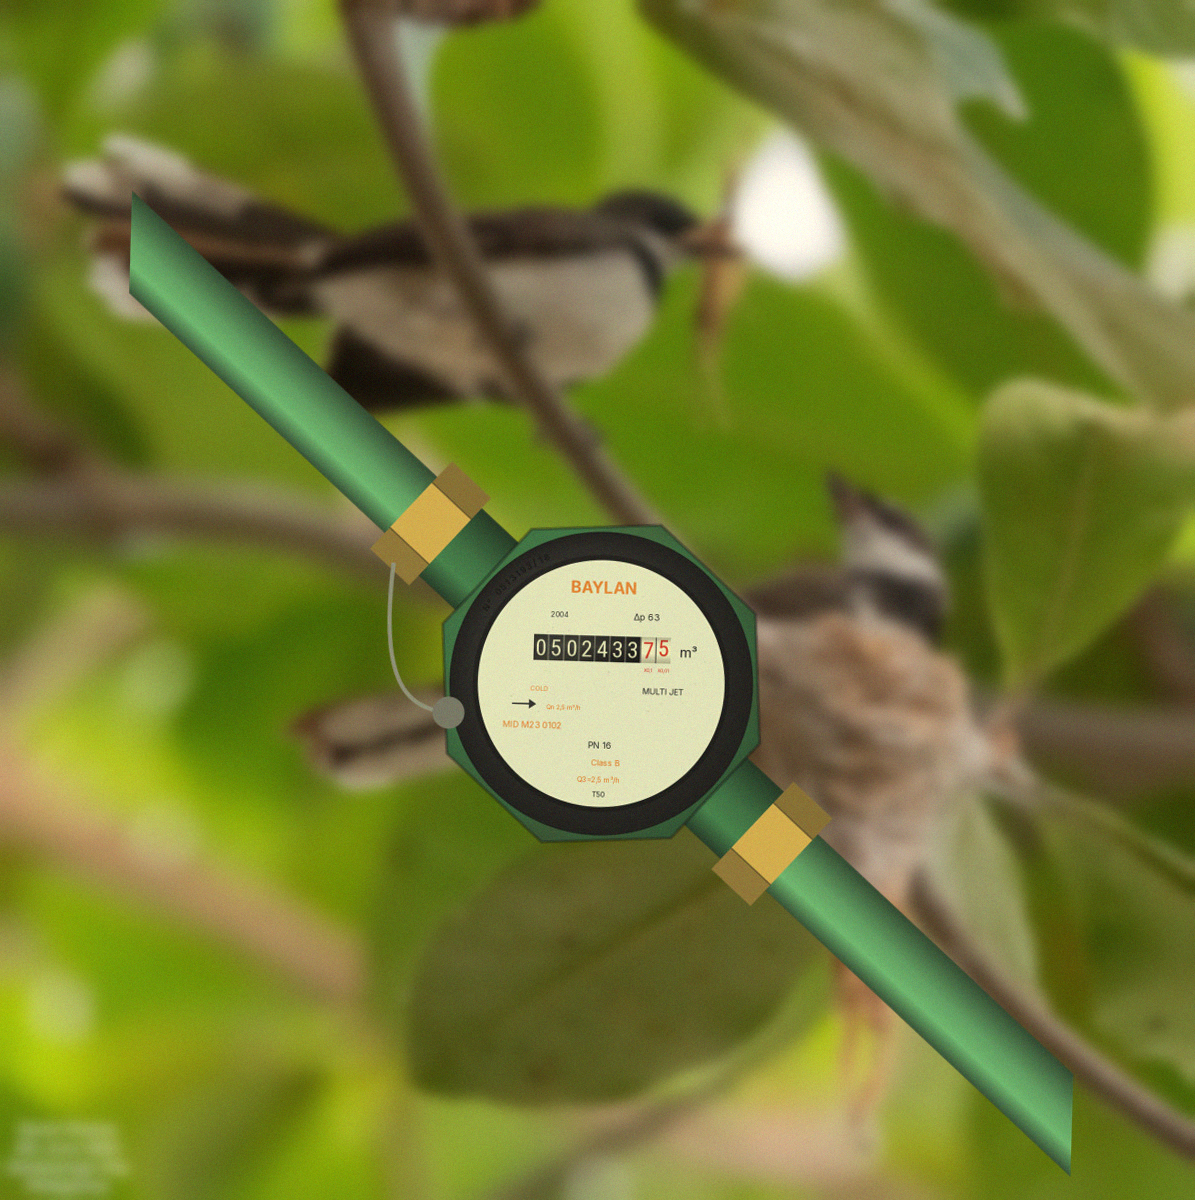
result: 502433.75 m³
